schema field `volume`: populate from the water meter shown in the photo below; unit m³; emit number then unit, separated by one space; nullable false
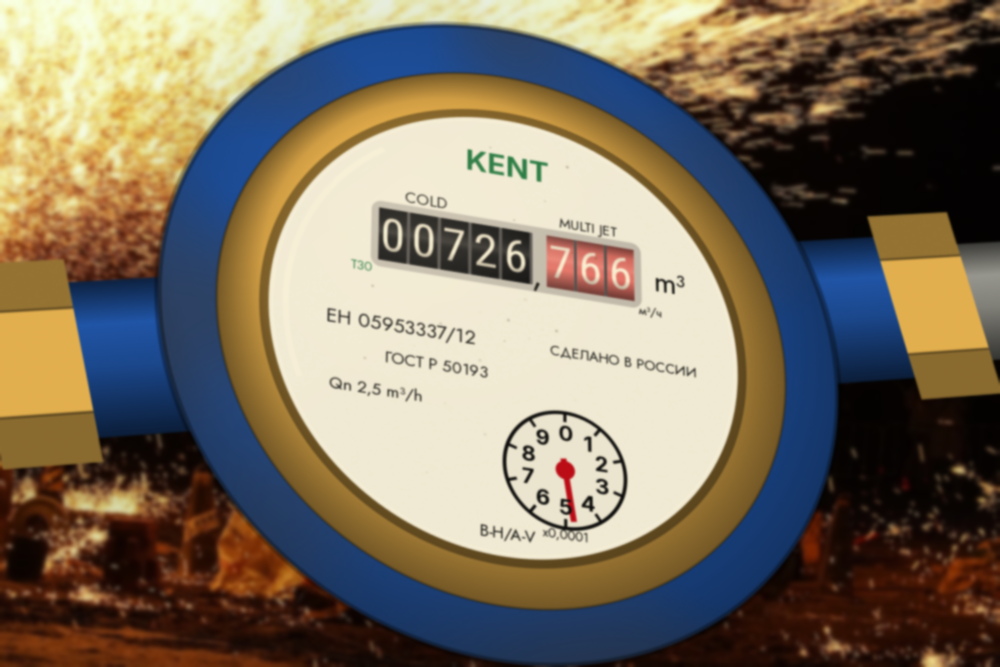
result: 726.7664 m³
